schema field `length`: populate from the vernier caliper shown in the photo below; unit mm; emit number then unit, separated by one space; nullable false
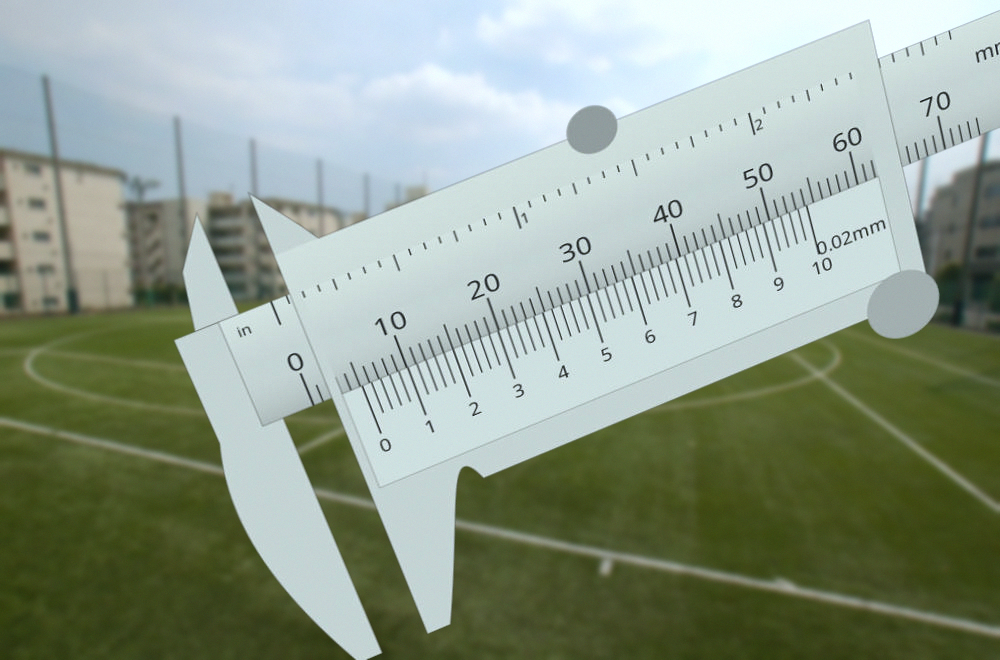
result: 5.2 mm
